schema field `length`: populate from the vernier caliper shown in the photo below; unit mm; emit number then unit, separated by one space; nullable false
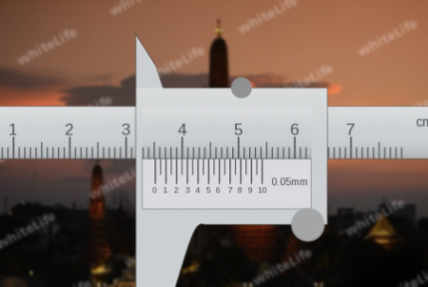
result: 35.2 mm
